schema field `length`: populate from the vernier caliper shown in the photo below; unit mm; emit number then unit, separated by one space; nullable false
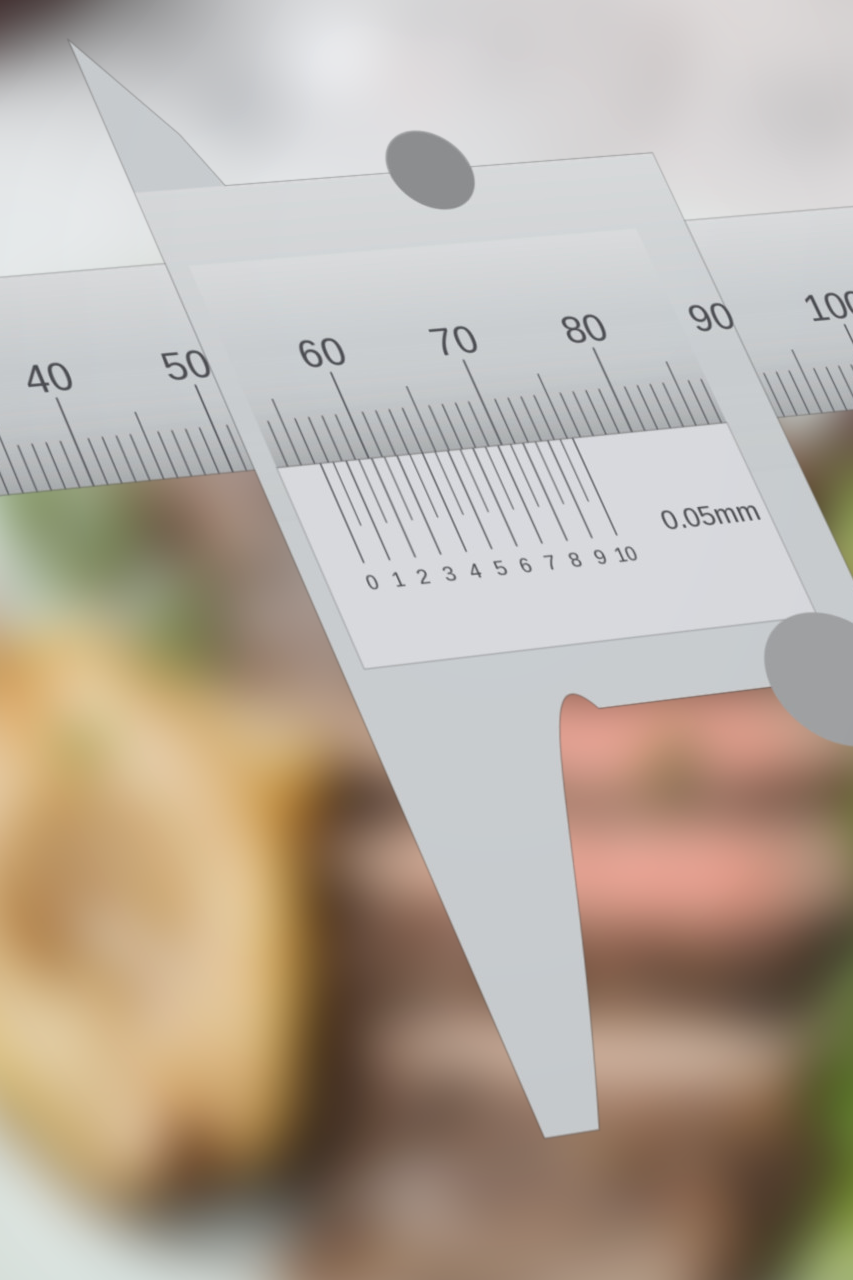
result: 56.4 mm
